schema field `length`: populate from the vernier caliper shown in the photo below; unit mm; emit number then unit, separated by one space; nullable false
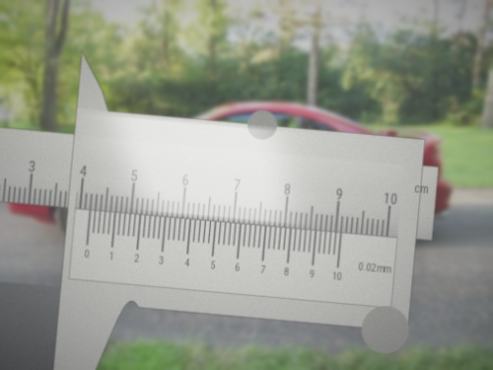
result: 42.0 mm
